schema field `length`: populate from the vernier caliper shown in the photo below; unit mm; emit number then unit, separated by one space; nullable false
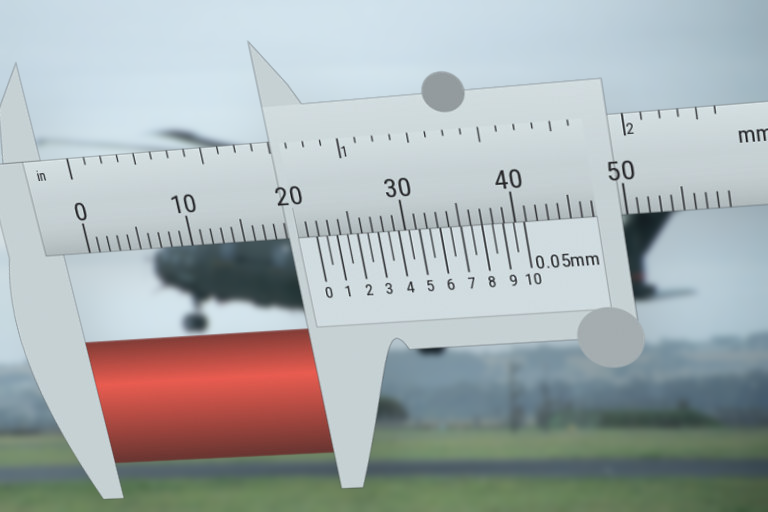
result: 21.8 mm
